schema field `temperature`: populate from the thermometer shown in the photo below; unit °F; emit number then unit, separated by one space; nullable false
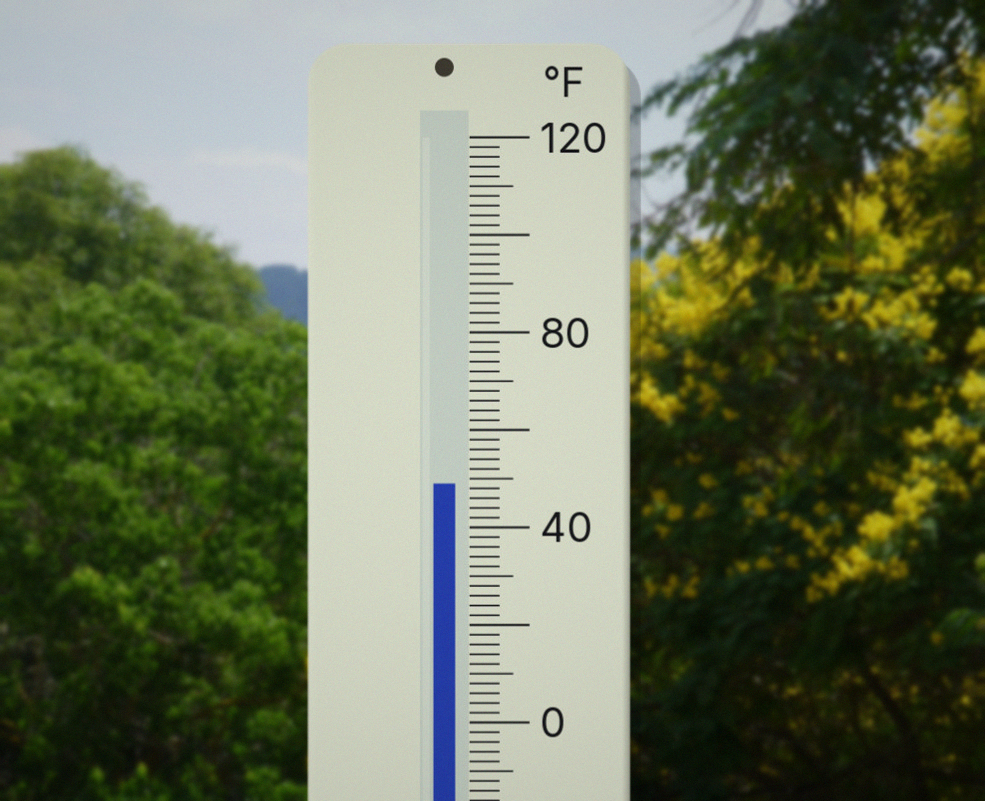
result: 49 °F
